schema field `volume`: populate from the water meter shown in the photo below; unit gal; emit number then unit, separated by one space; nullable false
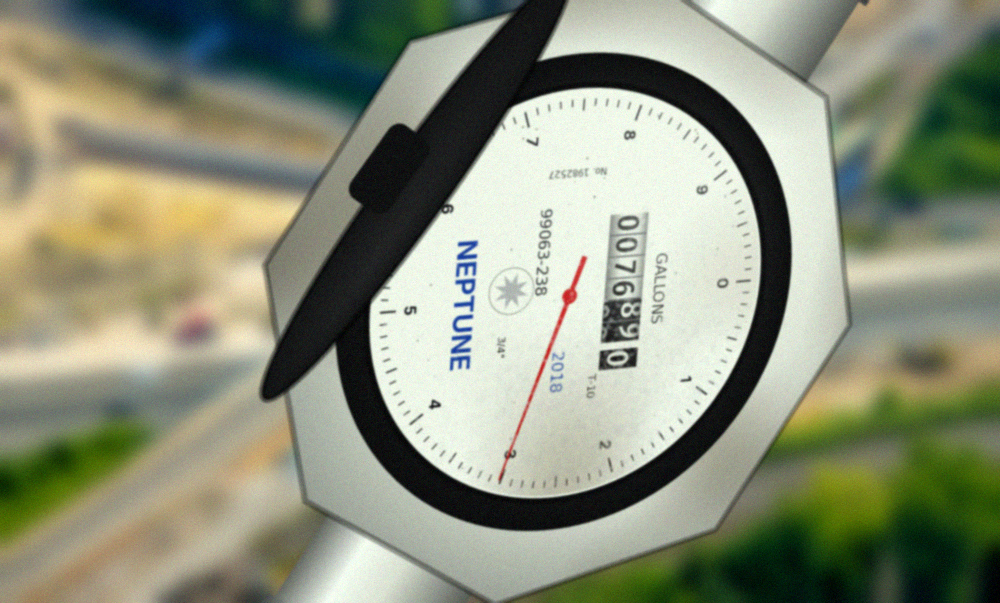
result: 76893.0 gal
